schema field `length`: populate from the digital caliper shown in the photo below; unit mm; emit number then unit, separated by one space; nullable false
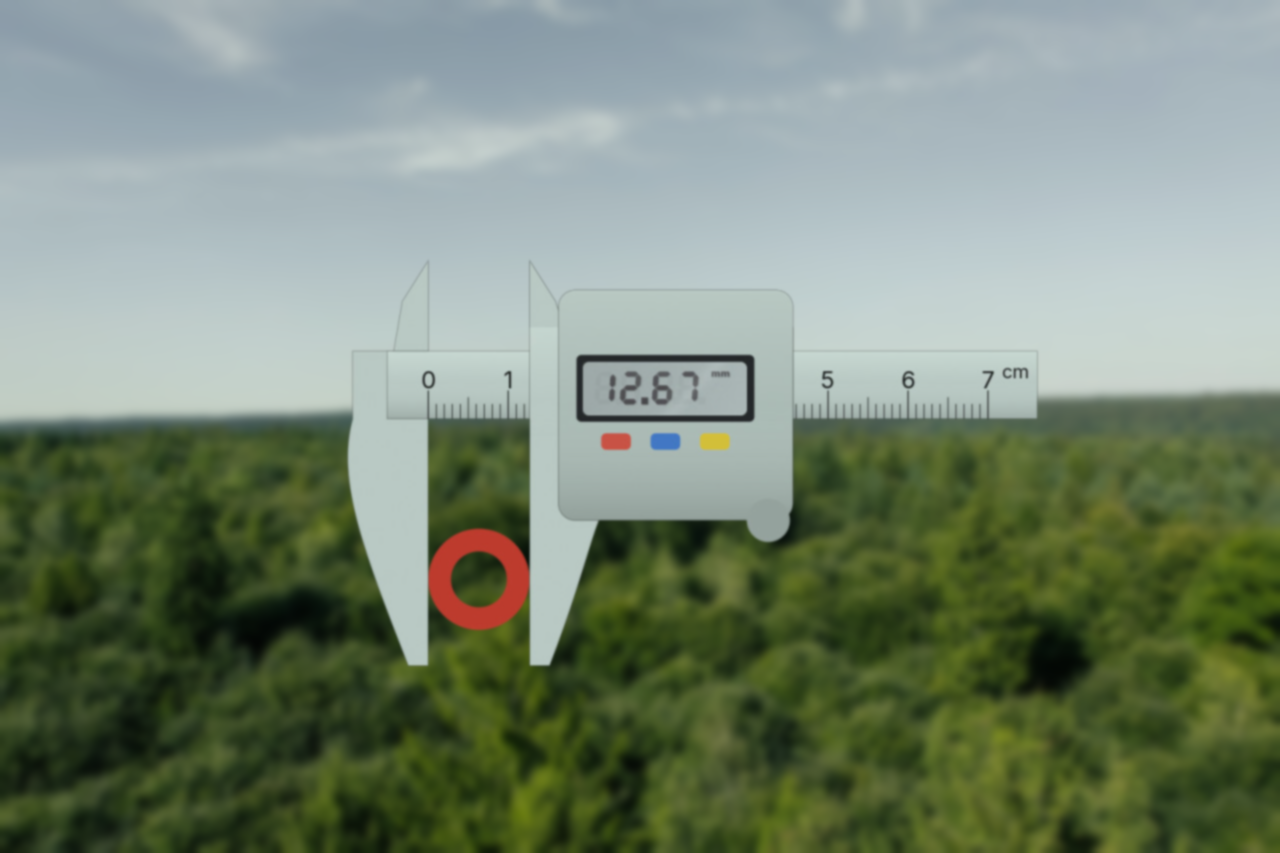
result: 12.67 mm
